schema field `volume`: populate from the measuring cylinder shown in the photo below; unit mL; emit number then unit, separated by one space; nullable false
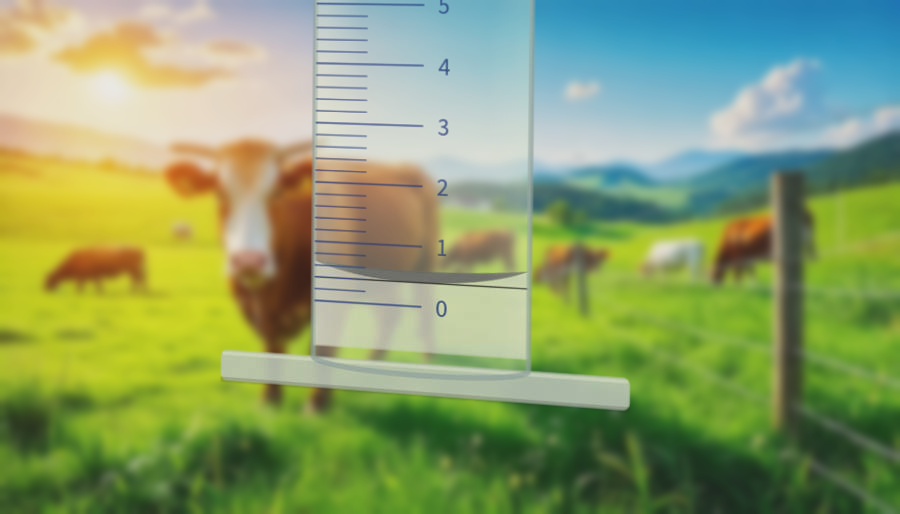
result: 0.4 mL
